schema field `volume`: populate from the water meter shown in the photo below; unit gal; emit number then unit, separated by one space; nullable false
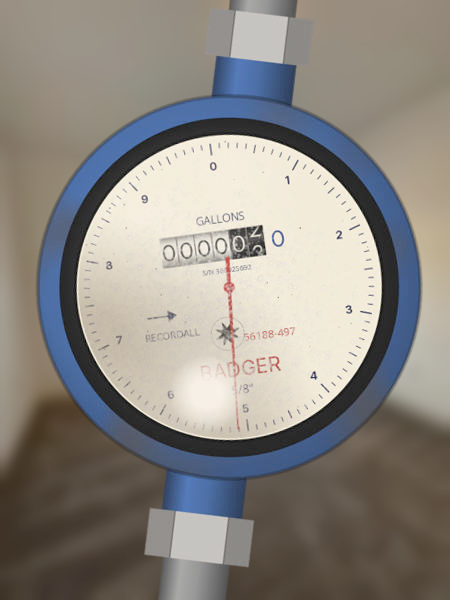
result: 25.1 gal
